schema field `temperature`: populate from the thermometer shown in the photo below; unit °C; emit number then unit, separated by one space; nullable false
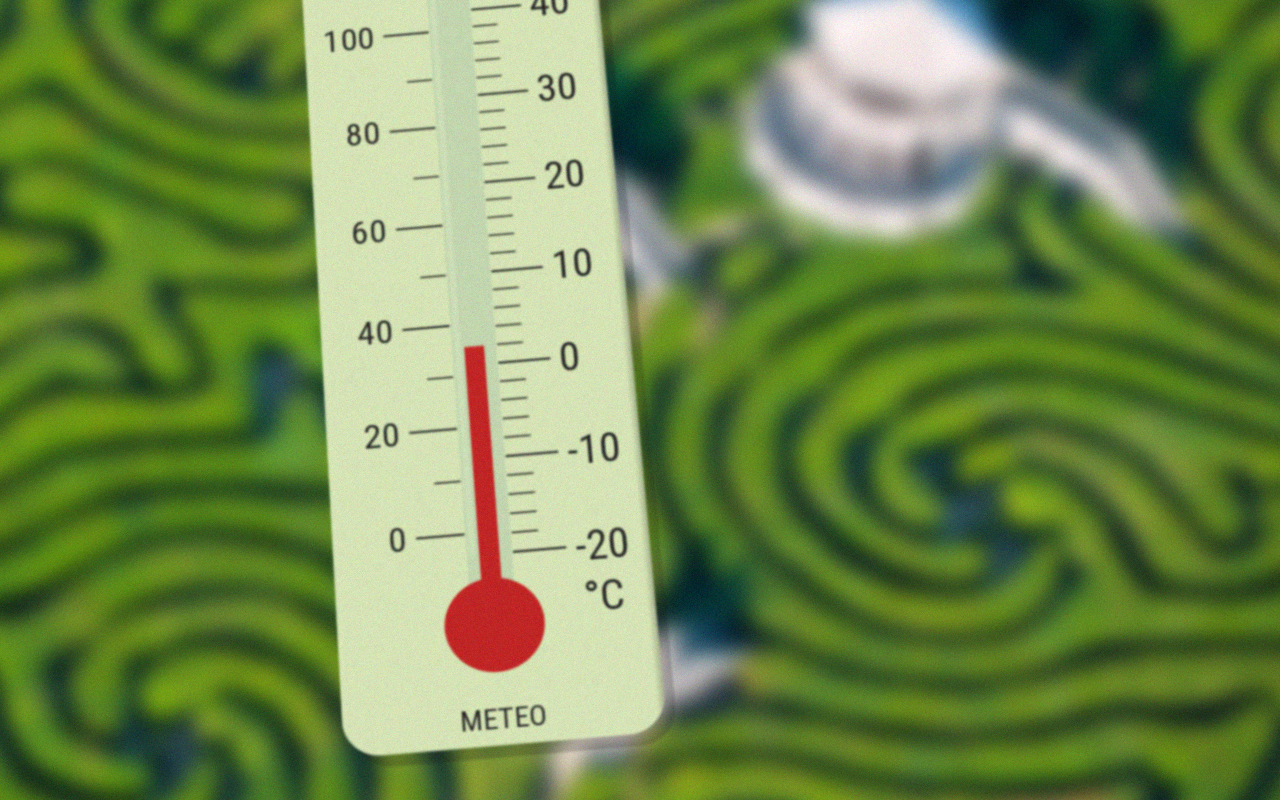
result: 2 °C
